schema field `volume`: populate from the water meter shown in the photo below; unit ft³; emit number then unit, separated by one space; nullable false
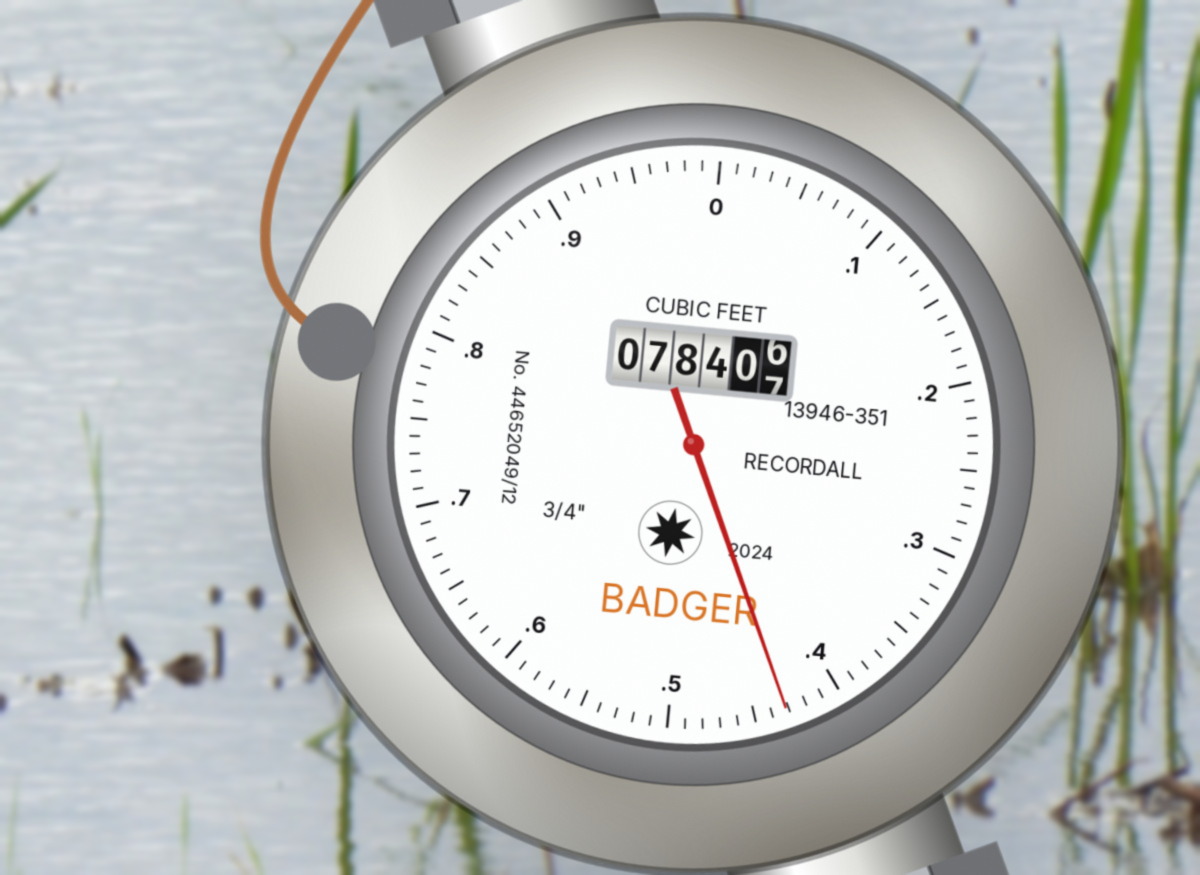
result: 78406.43 ft³
